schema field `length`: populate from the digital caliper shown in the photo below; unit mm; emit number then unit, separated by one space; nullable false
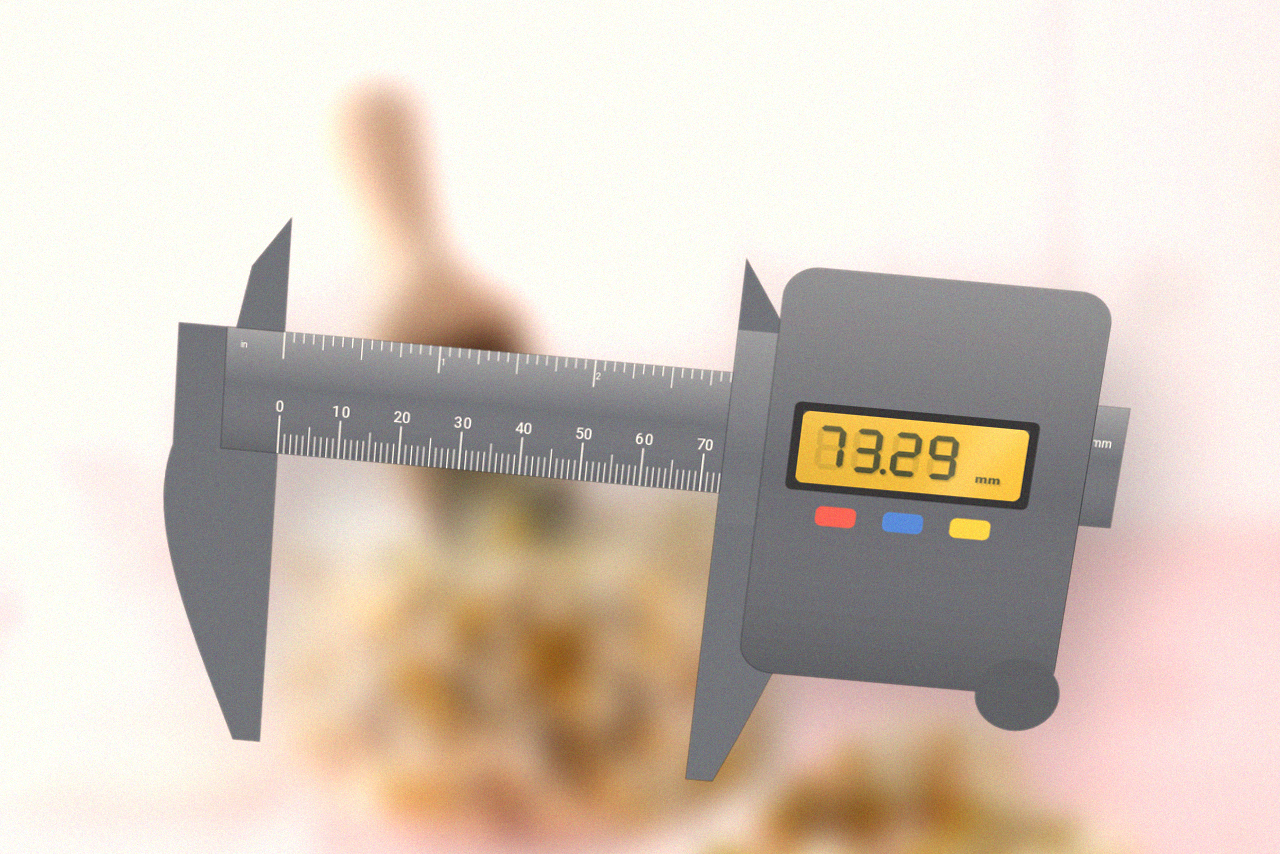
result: 73.29 mm
